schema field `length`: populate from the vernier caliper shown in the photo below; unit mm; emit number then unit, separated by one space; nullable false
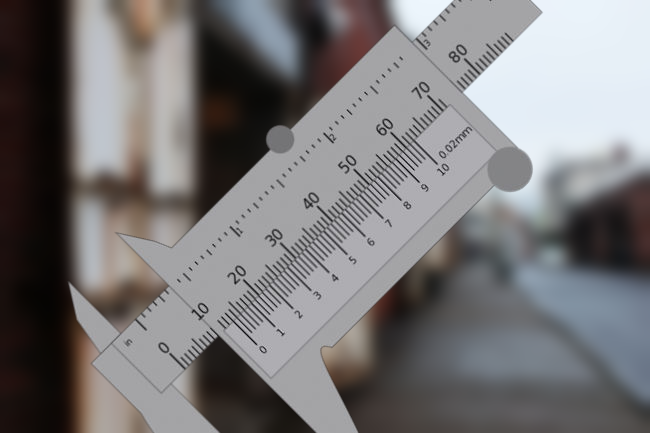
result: 13.0 mm
